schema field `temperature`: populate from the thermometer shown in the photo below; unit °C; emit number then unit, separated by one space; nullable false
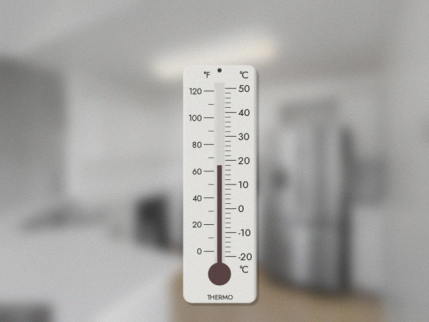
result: 18 °C
